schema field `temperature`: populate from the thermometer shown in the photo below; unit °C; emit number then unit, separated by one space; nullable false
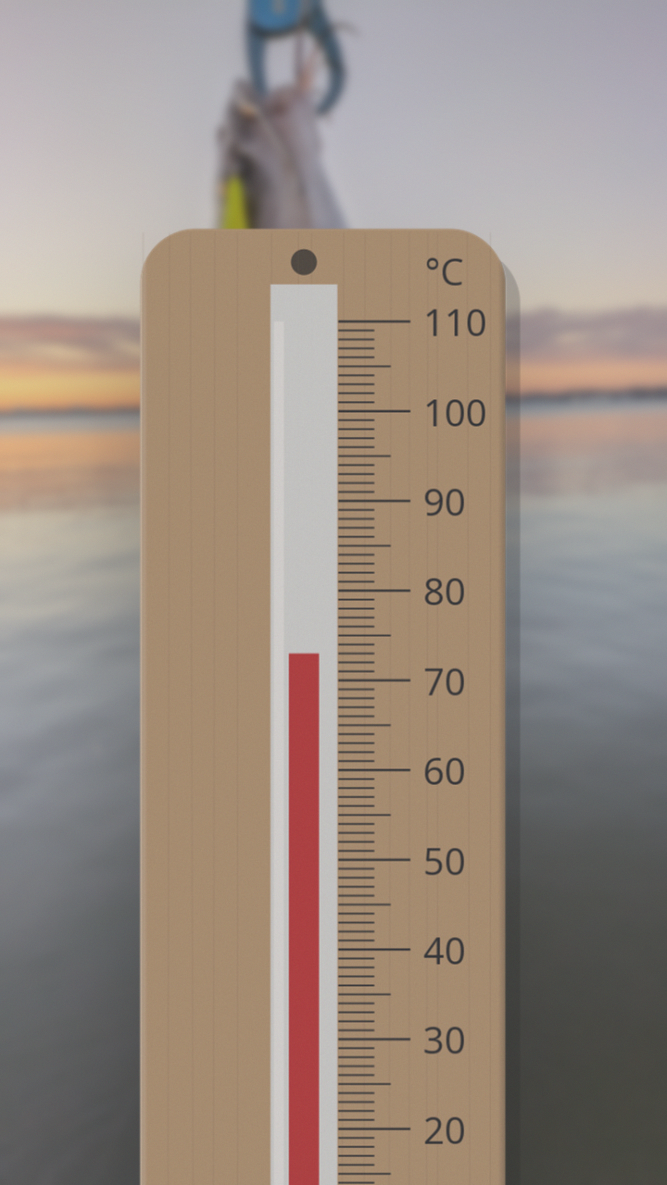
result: 73 °C
